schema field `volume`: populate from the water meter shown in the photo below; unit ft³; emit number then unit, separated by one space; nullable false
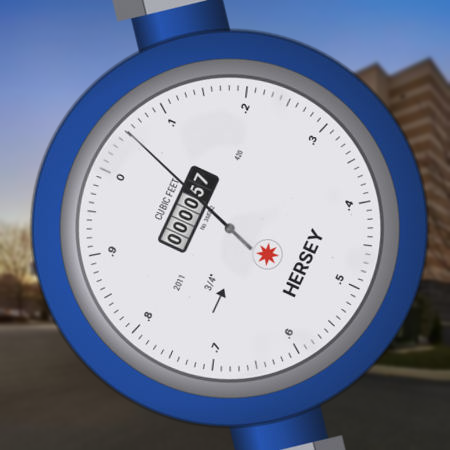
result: 57.05 ft³
